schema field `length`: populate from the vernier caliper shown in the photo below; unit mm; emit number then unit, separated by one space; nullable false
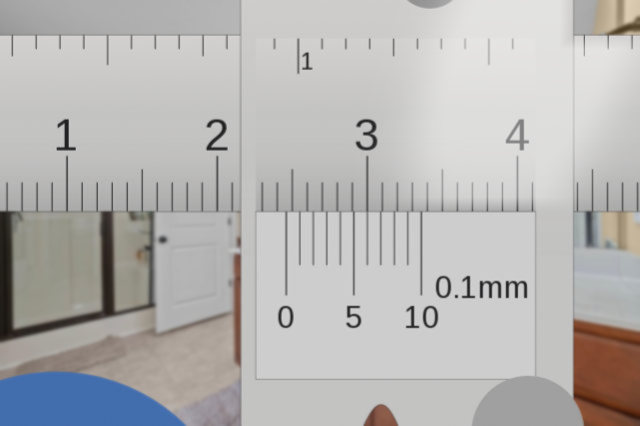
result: 24.6 mm
